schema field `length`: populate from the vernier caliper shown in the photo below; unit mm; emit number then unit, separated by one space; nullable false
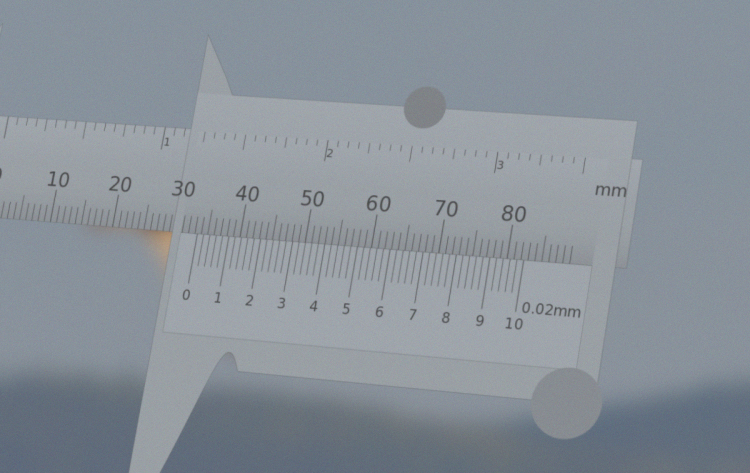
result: 33.4 mm
